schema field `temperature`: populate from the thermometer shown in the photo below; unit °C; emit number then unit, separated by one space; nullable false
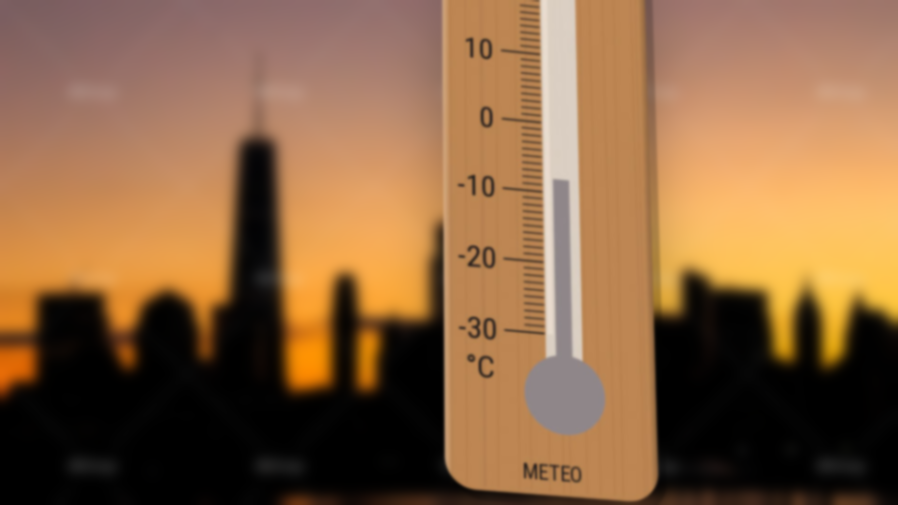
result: -8 °C
